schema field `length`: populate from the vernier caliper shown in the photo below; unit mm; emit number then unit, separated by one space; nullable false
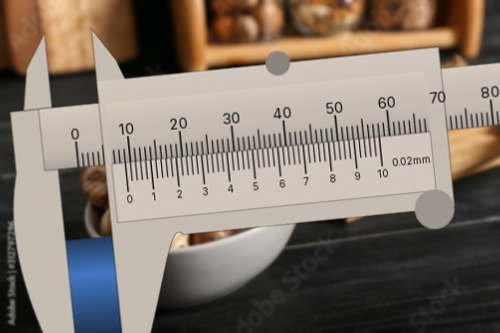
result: 9.0 mm
